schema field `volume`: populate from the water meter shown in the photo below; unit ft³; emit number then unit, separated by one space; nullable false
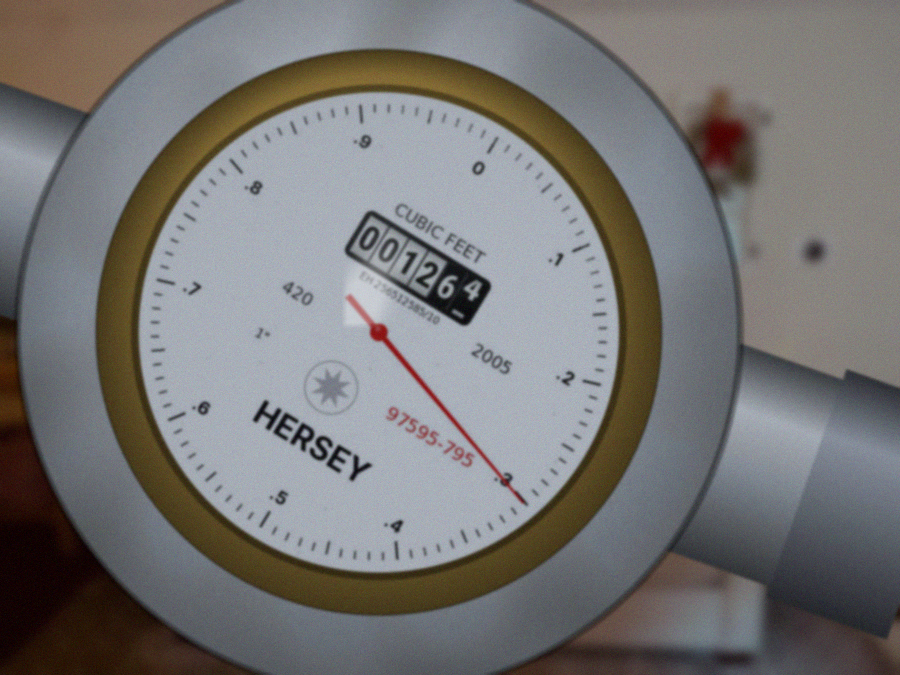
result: 1264.30 ft³
